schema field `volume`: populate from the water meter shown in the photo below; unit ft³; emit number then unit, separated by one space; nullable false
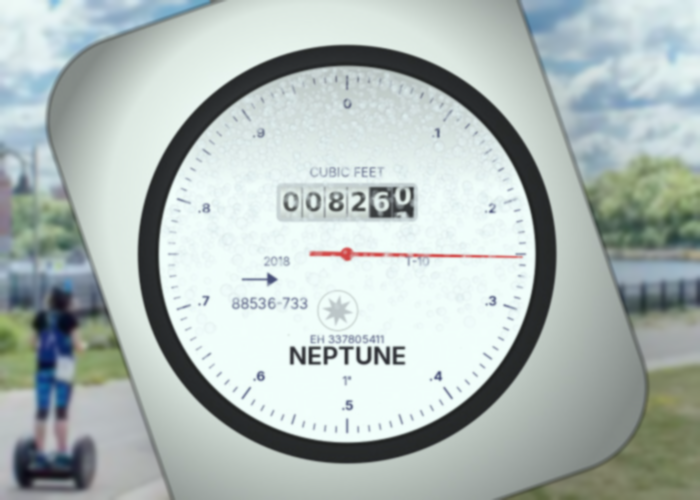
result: 8260.25 ft³
